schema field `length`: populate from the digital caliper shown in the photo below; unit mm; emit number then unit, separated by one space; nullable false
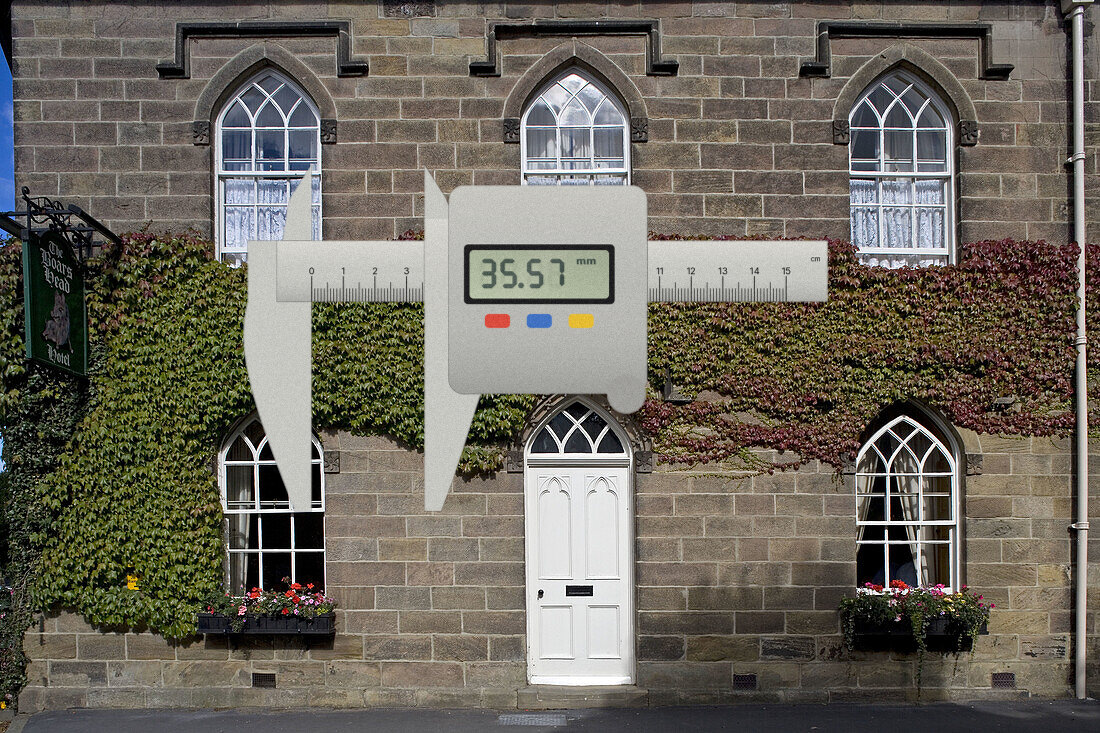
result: 35.57 mm
